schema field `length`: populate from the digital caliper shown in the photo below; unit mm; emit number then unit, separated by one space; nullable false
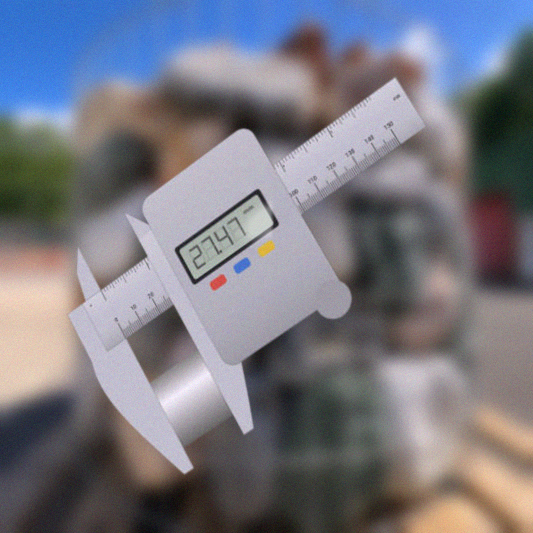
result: 27.47 mm
